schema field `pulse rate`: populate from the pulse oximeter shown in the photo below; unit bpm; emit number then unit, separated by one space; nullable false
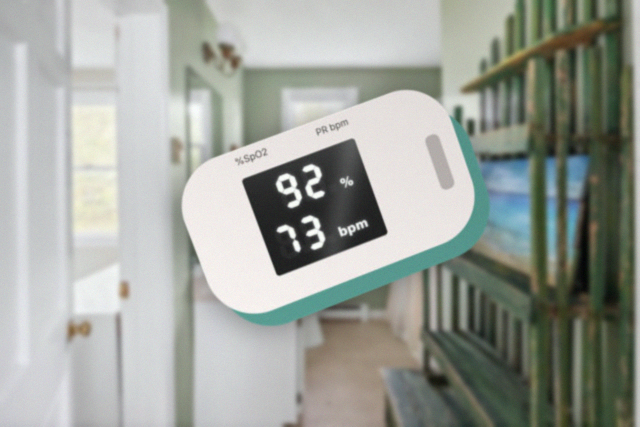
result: 73 bpm
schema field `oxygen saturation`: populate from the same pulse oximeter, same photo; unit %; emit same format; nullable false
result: 92 %
